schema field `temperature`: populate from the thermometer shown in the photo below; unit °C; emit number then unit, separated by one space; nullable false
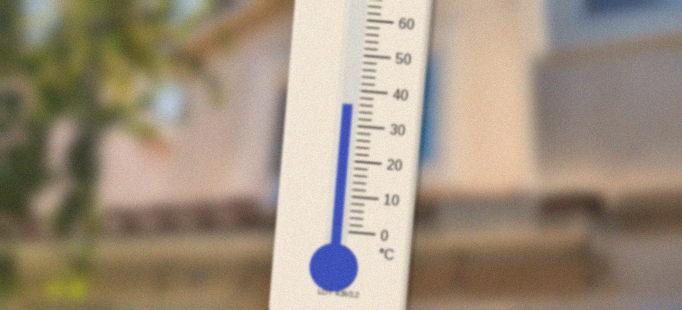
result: 36 °C
